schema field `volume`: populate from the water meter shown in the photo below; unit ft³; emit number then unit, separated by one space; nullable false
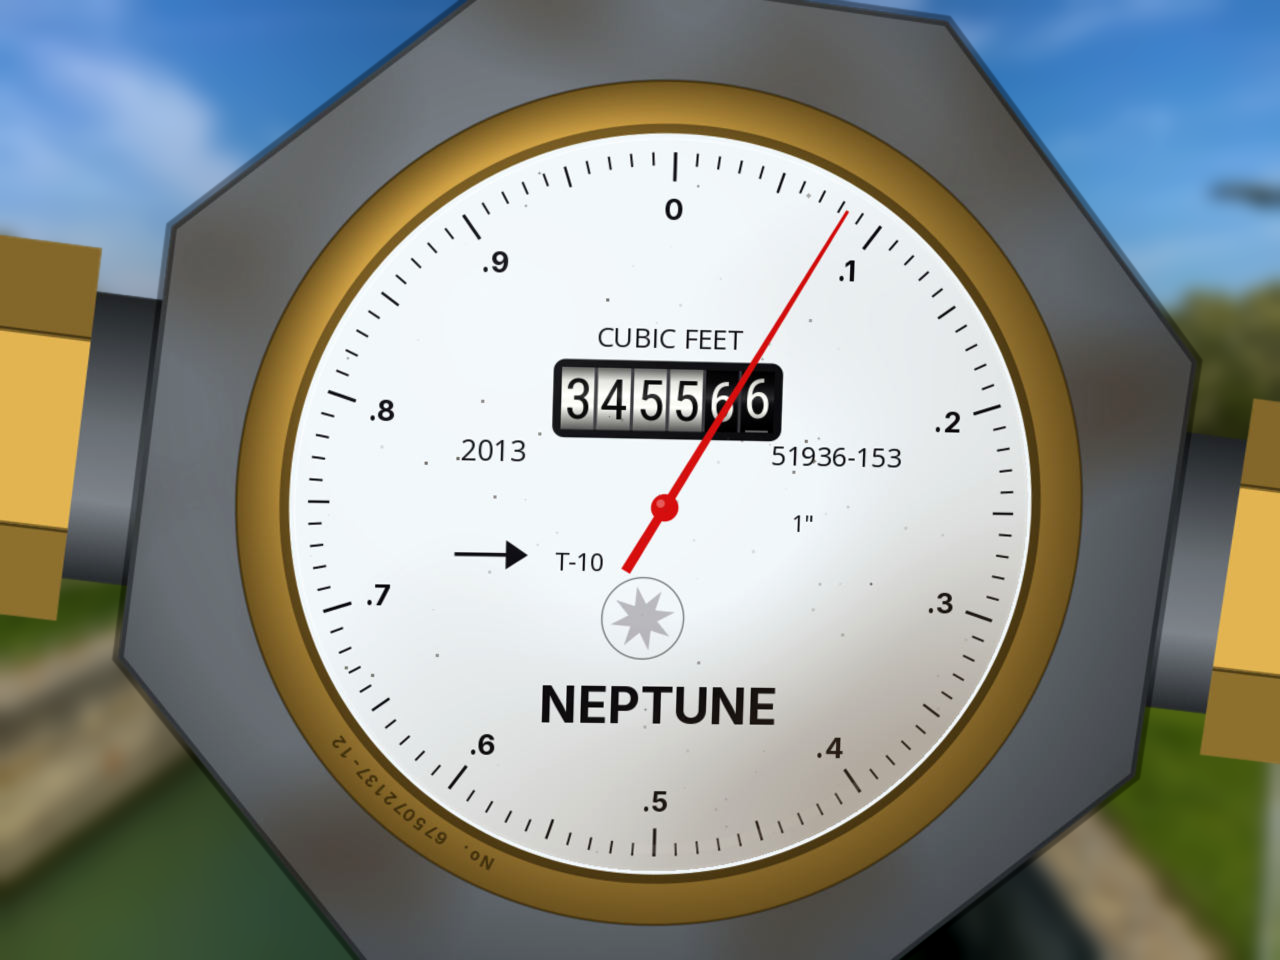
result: 345566.08 ft³
